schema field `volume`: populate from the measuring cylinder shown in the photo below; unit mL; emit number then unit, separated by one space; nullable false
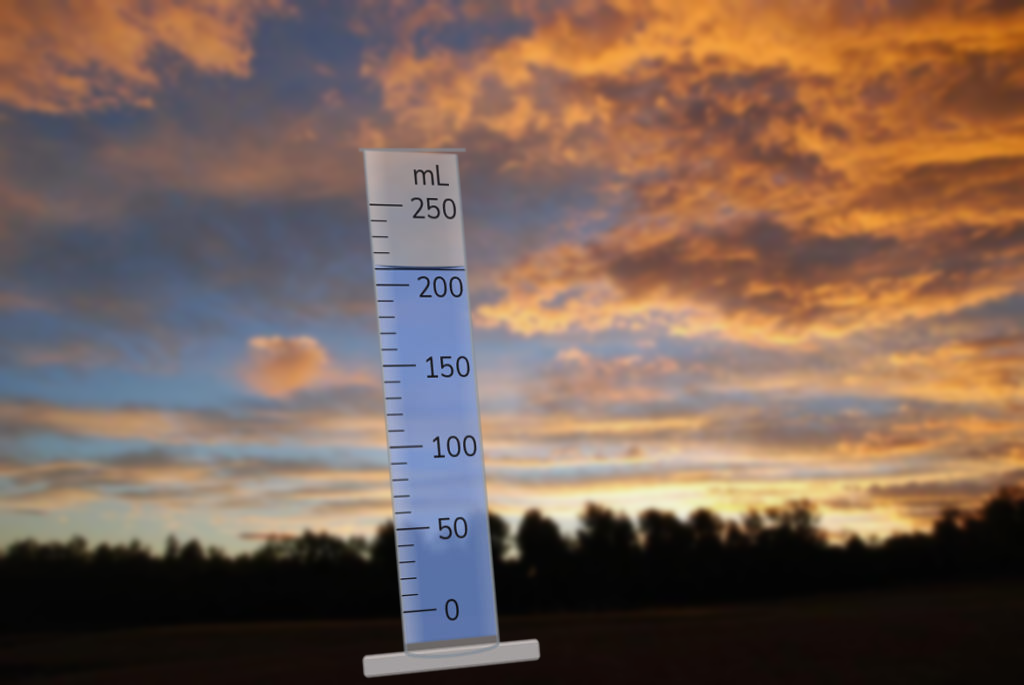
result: 210 mL
